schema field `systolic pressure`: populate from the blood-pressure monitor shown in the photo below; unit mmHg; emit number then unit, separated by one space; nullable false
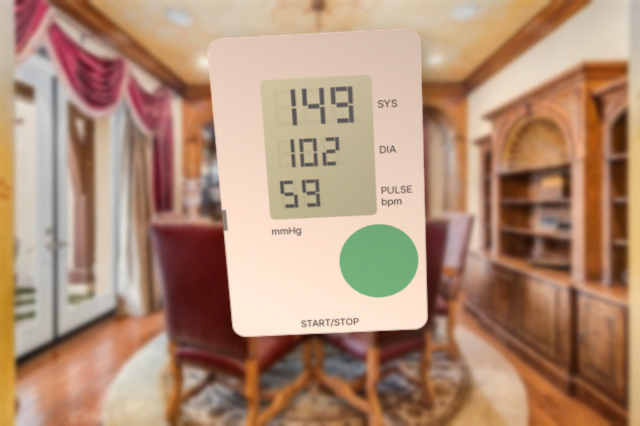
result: 149 mmHg
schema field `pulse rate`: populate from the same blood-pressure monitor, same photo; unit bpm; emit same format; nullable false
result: 59 bpm
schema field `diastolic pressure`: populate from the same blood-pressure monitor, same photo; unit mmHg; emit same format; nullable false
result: 102 mmHg
